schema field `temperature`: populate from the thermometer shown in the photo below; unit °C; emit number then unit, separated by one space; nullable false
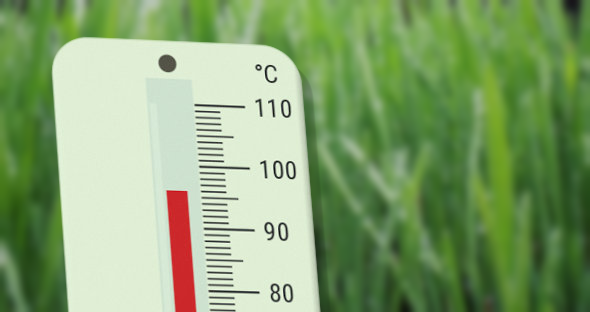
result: 96 °C
